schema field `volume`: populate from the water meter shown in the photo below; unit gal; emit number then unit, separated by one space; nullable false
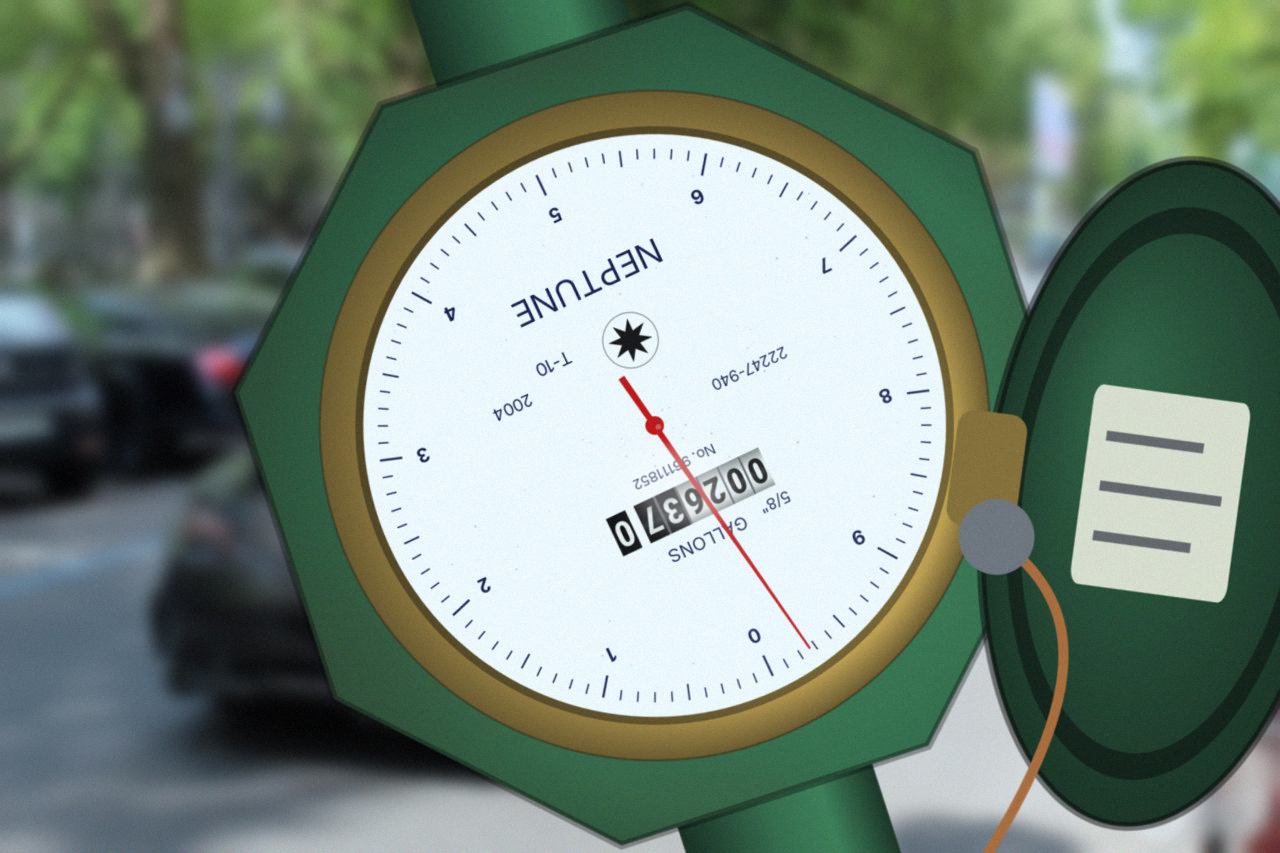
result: 26369.7 gal
